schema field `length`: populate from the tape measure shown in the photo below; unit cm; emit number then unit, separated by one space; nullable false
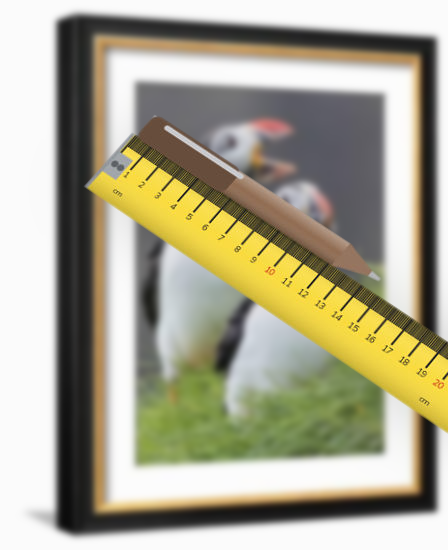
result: 14.5 cm
